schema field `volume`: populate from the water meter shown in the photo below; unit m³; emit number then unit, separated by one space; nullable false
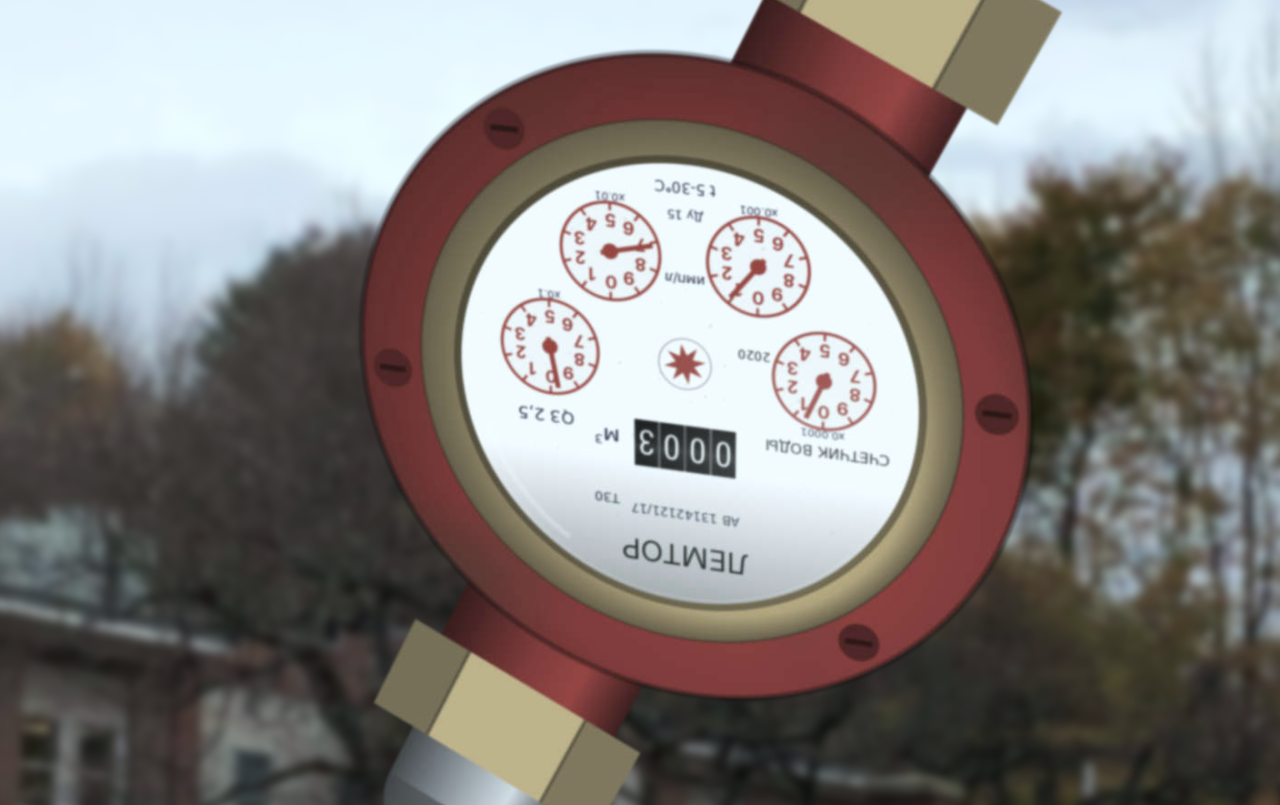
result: 2.9710 m³
